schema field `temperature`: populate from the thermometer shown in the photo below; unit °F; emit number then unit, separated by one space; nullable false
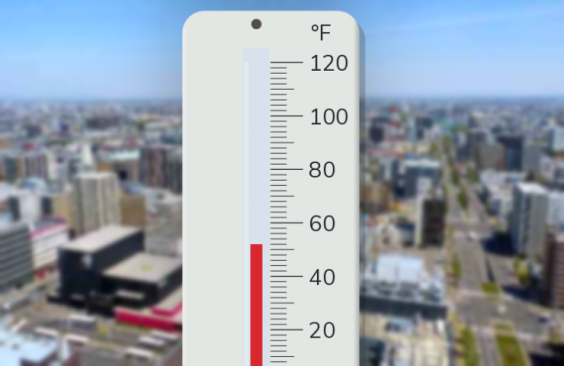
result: 52 °F
